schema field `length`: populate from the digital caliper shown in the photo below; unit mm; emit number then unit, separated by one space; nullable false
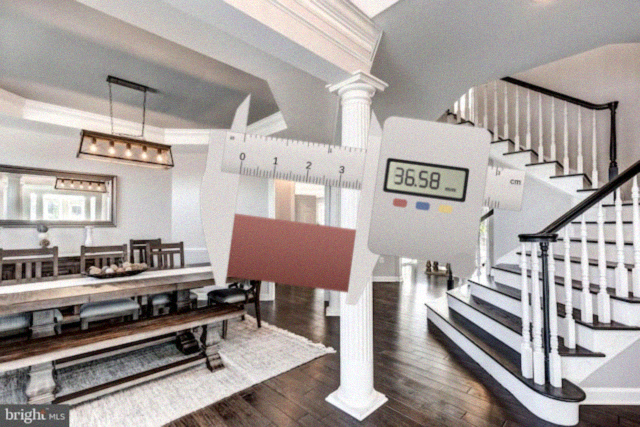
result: 36.58 mm
